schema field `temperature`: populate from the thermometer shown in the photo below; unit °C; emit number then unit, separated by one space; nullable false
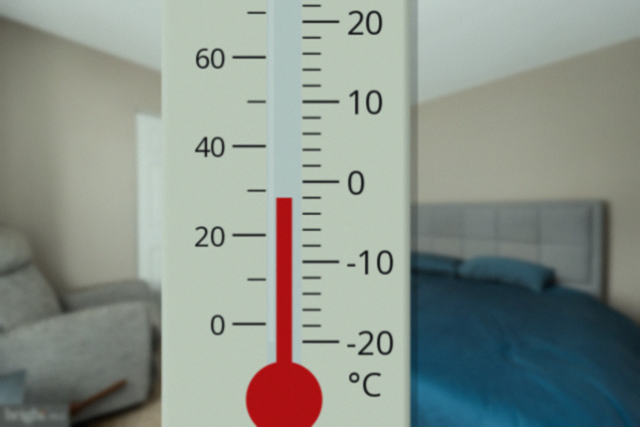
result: -2 °C
